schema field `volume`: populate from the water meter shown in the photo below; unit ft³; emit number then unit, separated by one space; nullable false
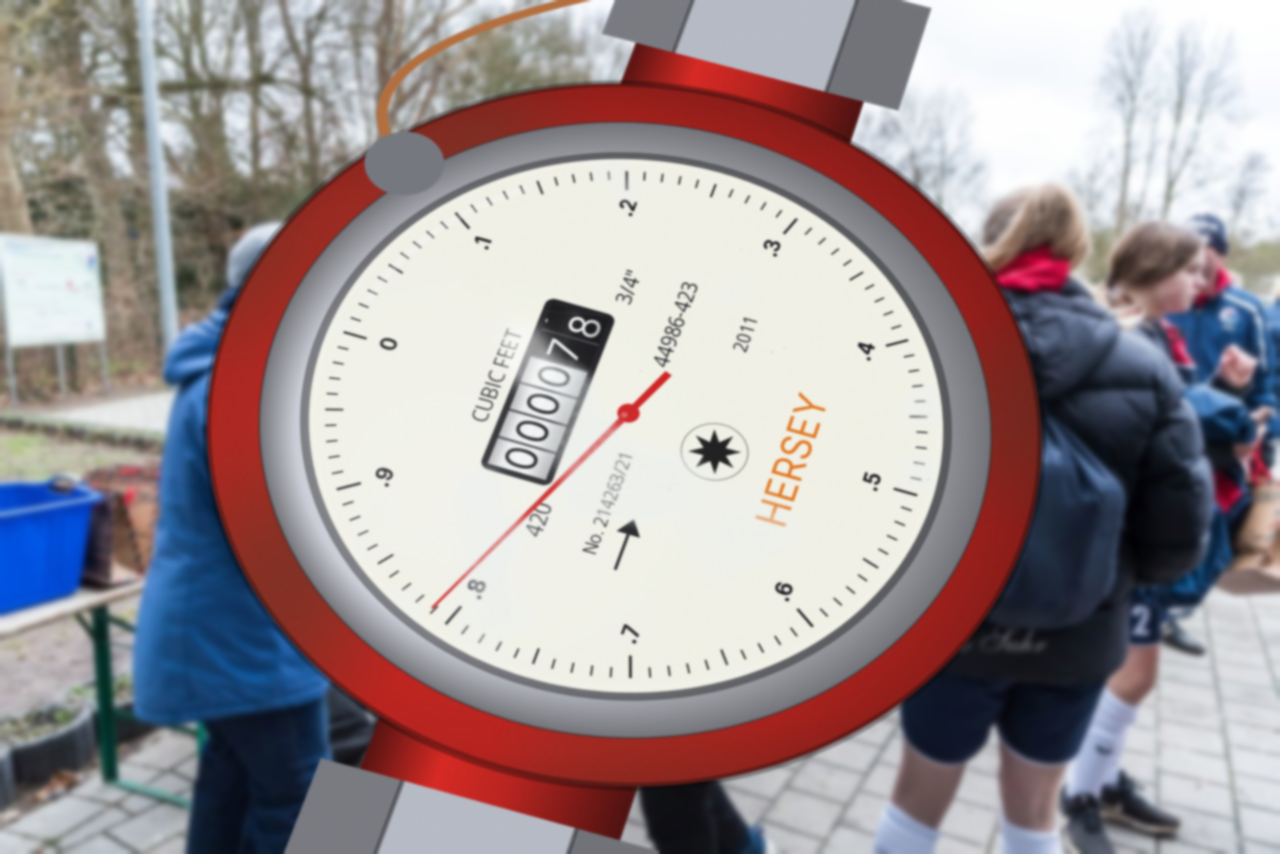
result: 77.81 ft³
